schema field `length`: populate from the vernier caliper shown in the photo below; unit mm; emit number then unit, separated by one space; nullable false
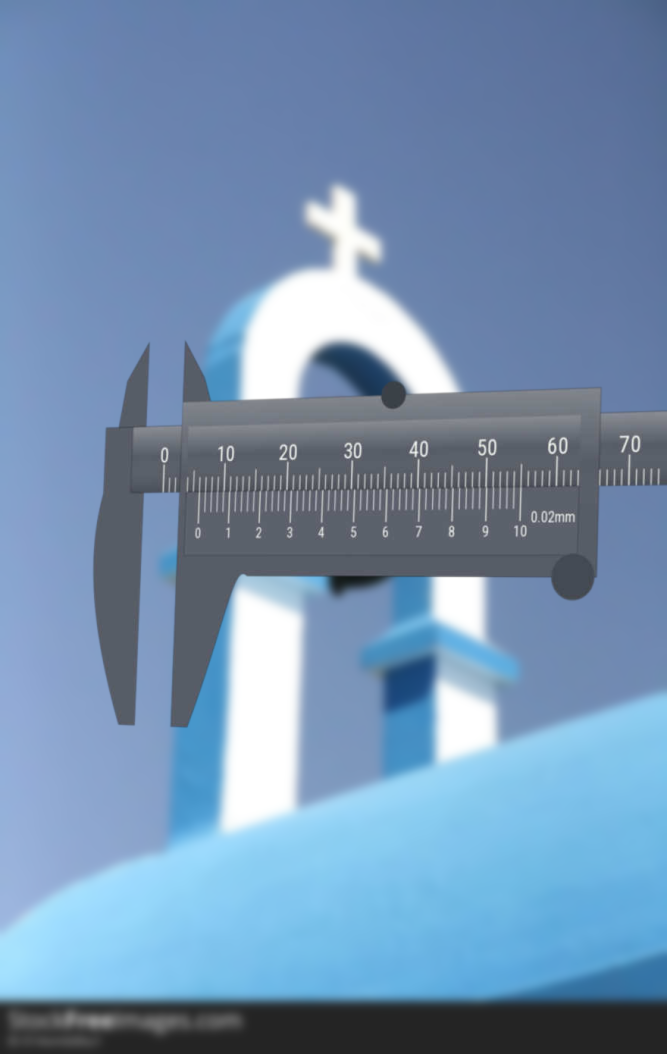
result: 6.0 mm
